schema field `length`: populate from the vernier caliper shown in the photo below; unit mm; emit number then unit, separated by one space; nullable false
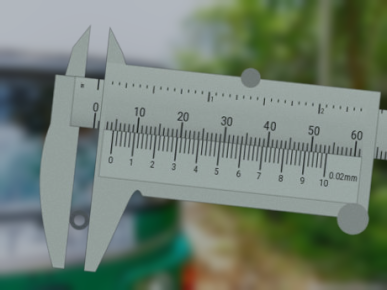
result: 4.5 mm
